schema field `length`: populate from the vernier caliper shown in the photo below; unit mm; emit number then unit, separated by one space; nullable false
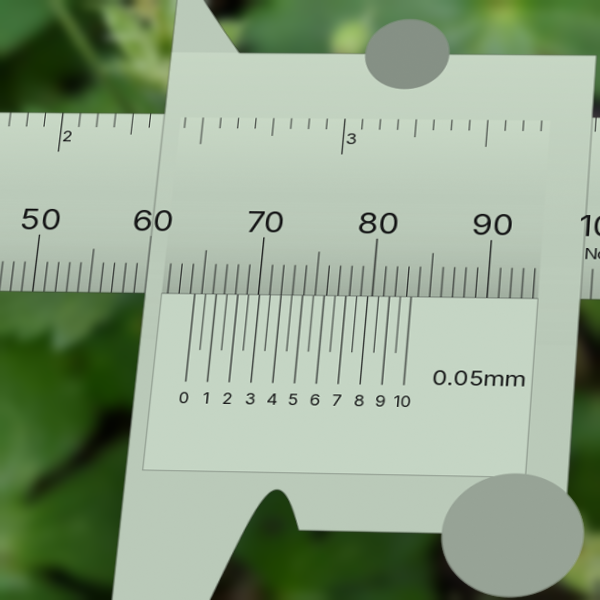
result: 64.4 mm
